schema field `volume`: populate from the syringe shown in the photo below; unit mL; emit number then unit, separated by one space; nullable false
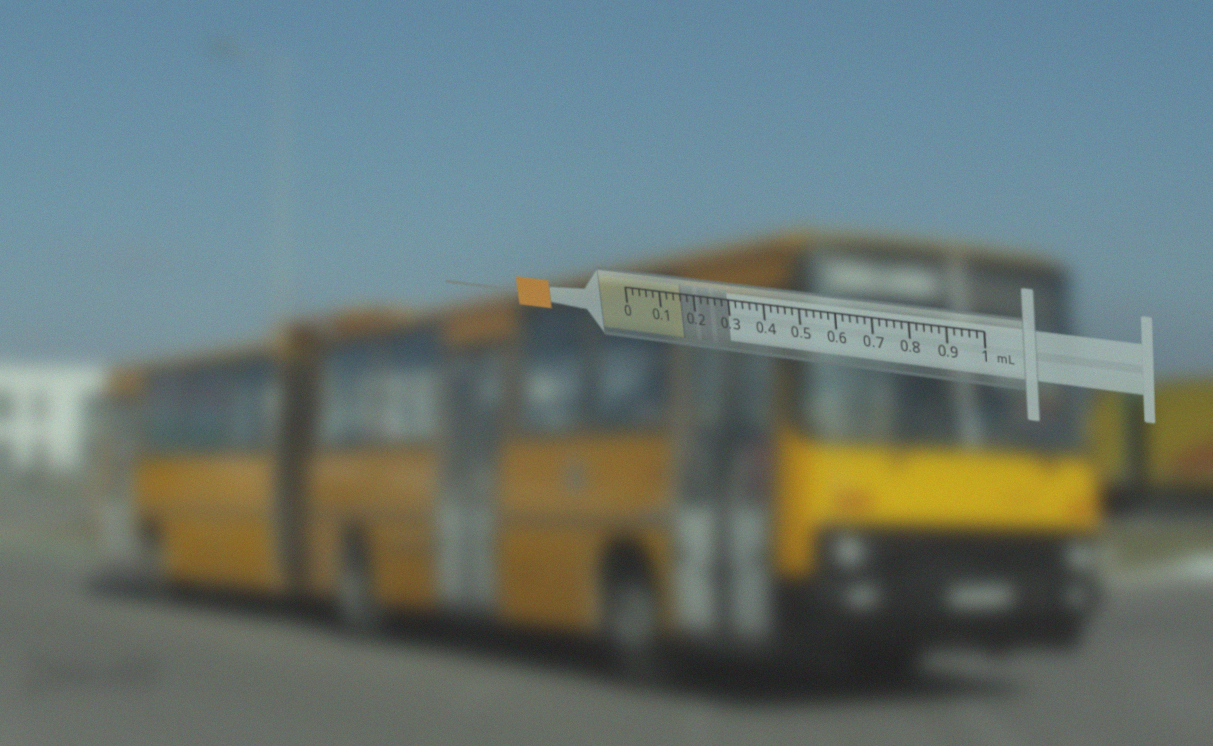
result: 0.16 mL
